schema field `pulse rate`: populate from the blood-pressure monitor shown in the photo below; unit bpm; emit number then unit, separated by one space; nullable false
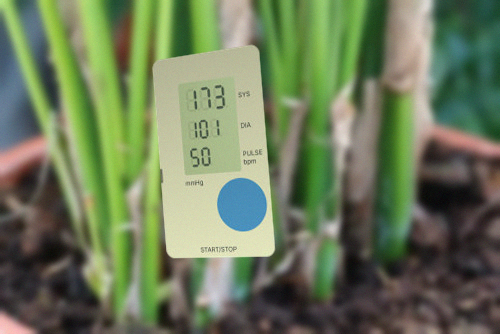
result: 50 bpm
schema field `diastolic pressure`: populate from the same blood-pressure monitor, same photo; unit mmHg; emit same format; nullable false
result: 101 mmHg
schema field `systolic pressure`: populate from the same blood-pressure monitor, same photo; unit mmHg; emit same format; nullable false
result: 173 mmHg
